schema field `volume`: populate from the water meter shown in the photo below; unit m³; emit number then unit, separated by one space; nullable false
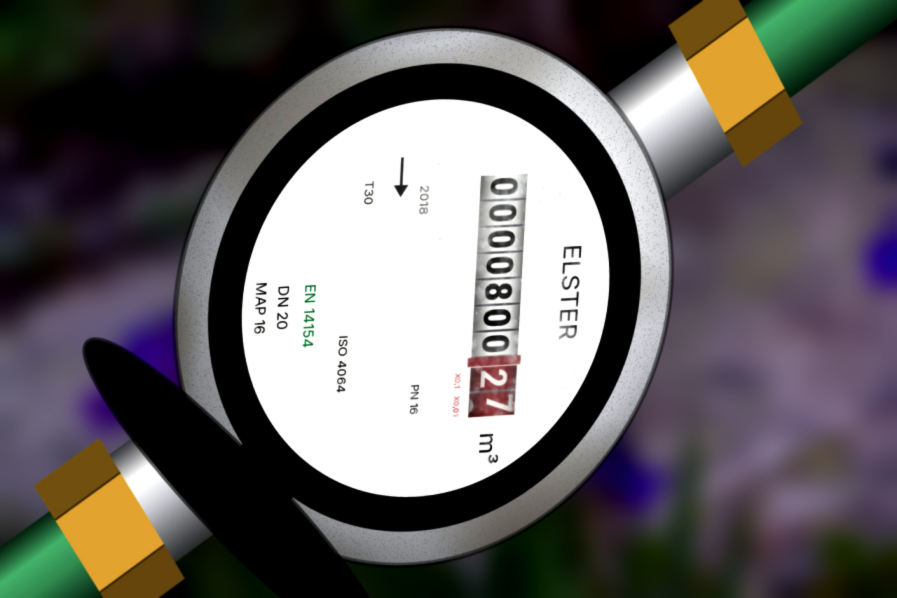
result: 800.27 m³
